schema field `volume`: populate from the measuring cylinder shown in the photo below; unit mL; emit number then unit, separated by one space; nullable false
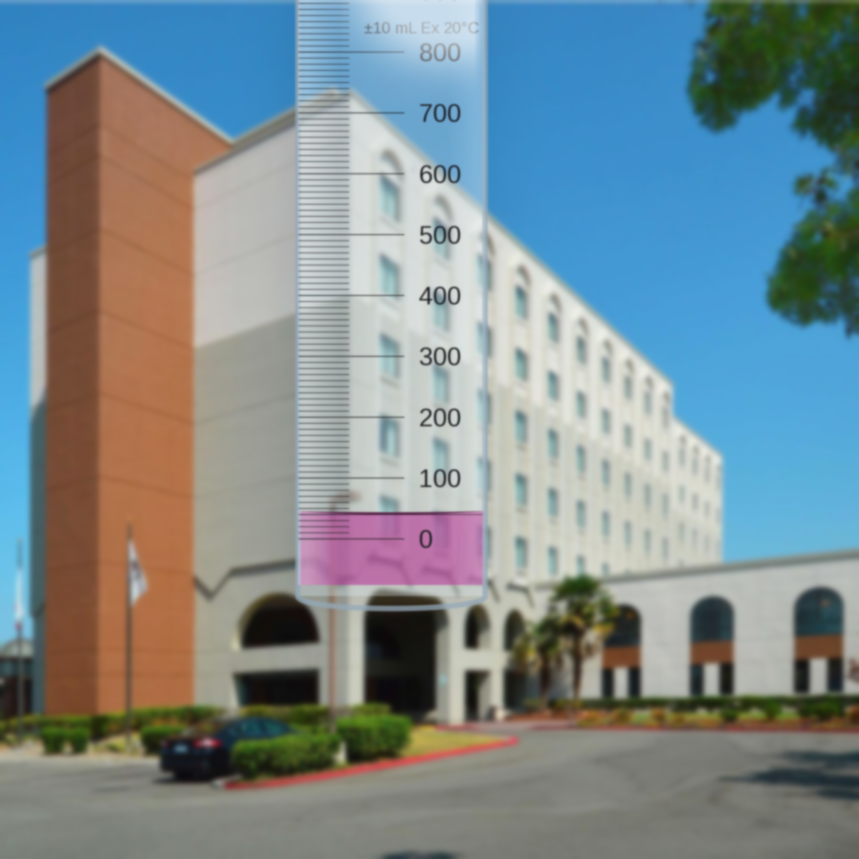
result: 40 mL
